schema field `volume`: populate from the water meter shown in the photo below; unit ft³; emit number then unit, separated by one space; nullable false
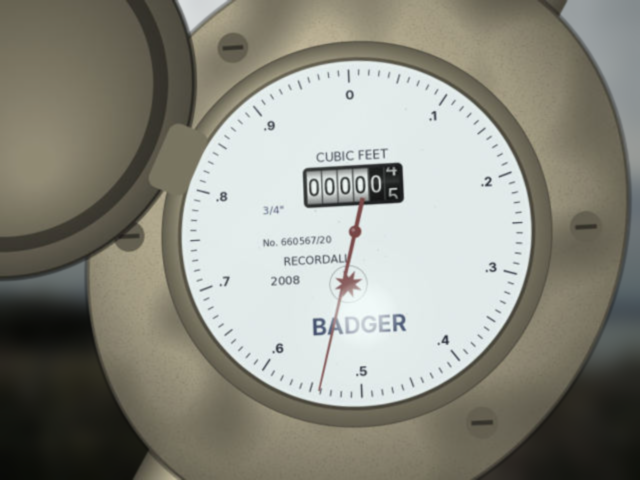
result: 4.54 ft³
